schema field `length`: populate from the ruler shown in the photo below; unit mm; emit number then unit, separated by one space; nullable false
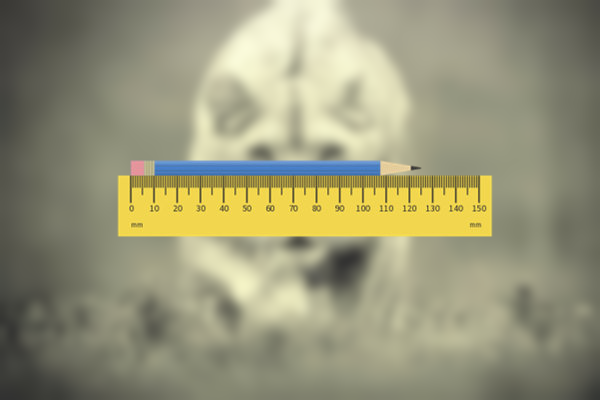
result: 125 mm
